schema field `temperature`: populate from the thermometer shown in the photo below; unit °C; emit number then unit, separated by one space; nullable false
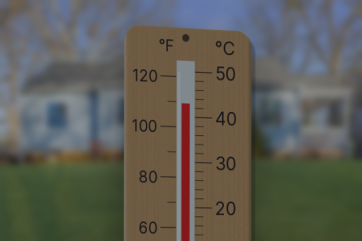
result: 43 °C
